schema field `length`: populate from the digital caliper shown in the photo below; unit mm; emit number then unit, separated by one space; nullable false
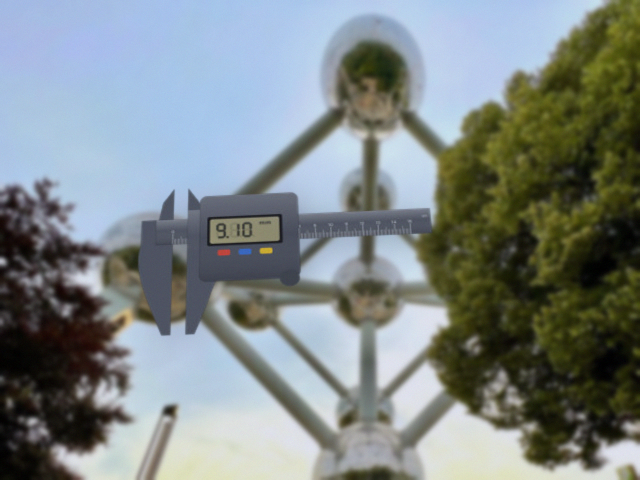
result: 9.10 mm
